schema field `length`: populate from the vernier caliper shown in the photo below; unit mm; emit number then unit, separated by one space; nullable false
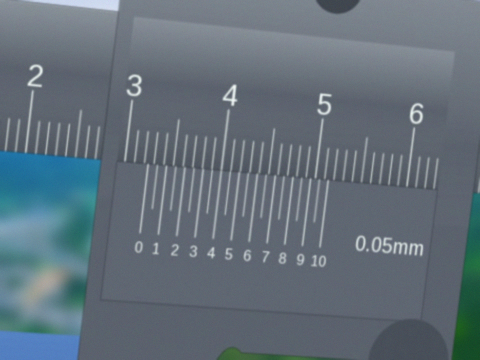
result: 32.4 mm
